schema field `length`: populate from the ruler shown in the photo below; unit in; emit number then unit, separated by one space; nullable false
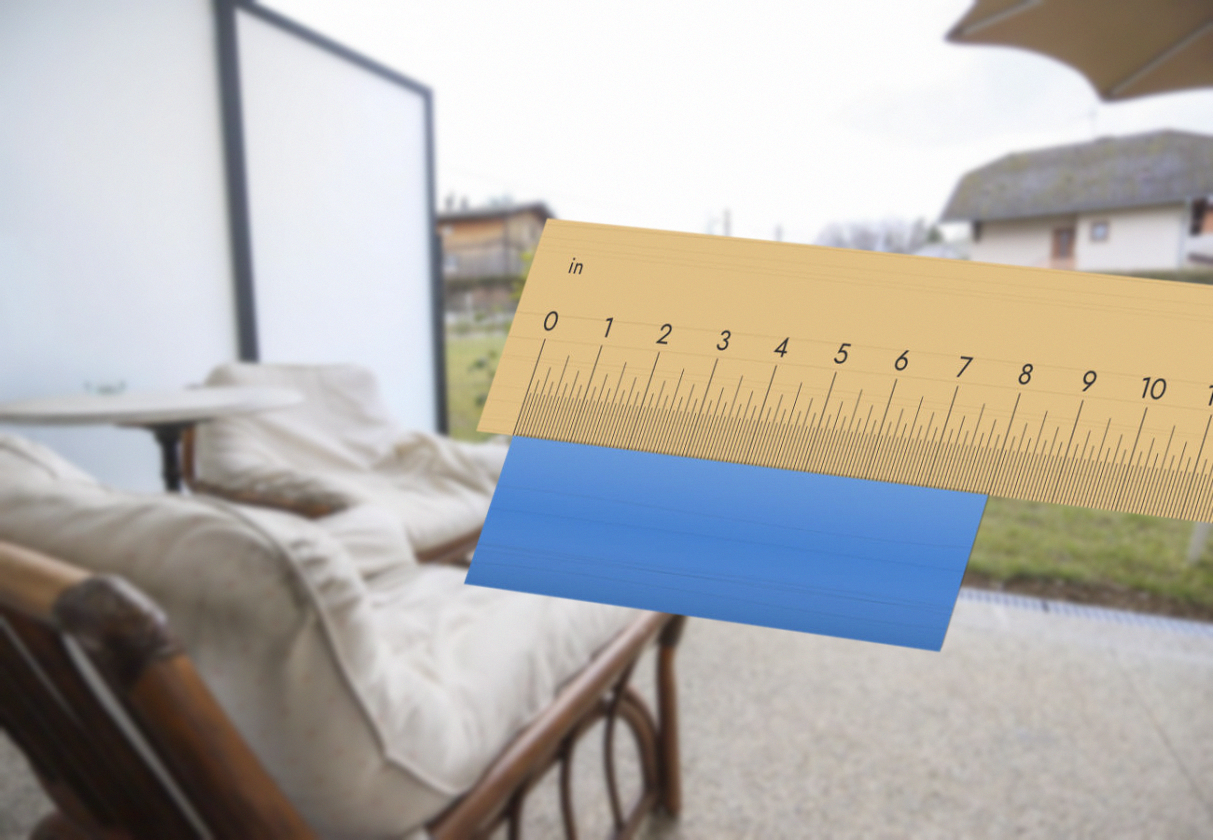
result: 8 in
